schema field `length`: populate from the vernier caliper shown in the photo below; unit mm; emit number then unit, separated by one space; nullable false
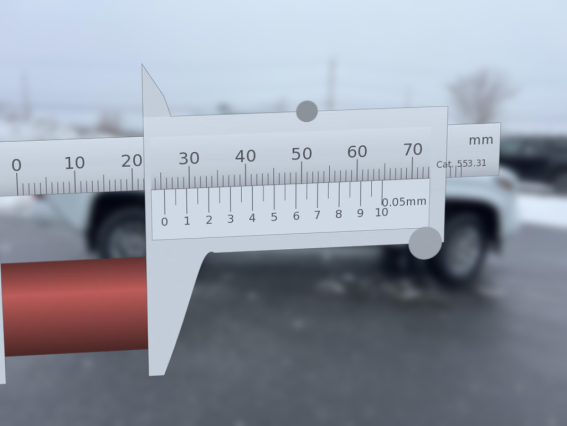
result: 25.6 mm
